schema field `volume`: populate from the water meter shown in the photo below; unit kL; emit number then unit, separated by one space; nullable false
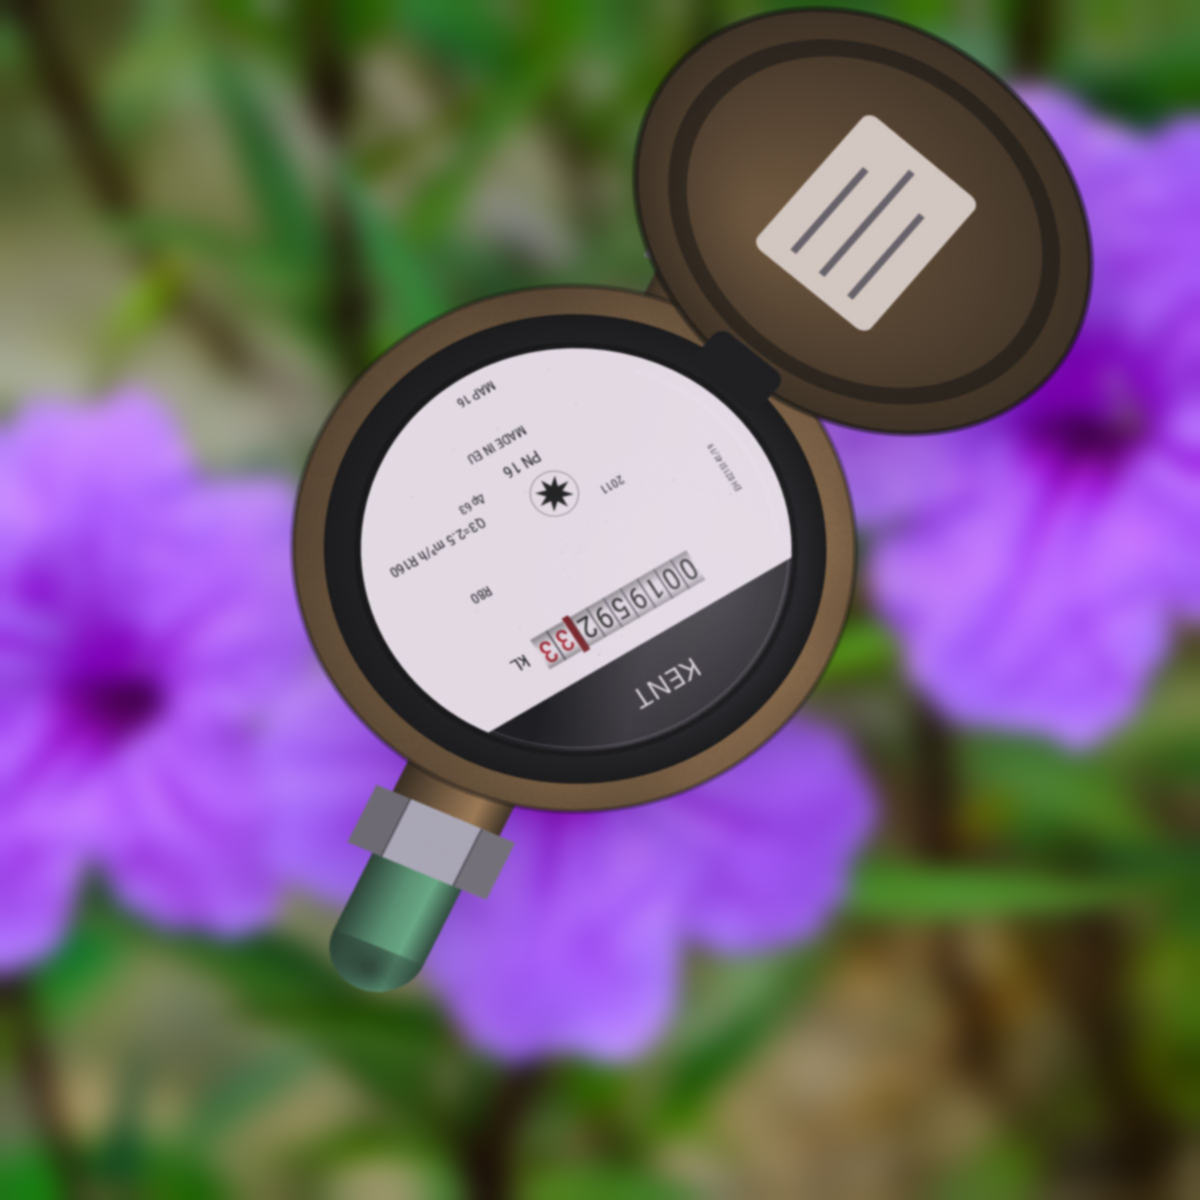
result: 19592.33 kL
